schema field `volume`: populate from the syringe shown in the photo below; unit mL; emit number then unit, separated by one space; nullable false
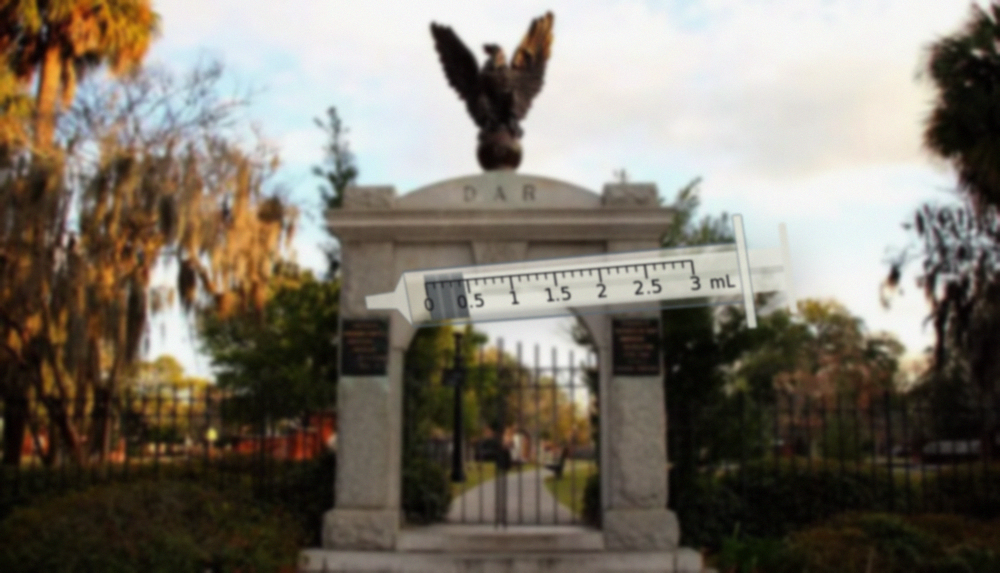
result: 0 mL
